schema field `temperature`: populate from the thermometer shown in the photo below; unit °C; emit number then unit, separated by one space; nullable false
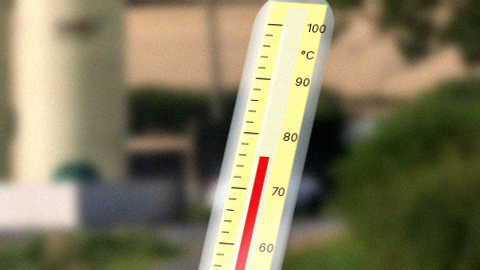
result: 76 °C
